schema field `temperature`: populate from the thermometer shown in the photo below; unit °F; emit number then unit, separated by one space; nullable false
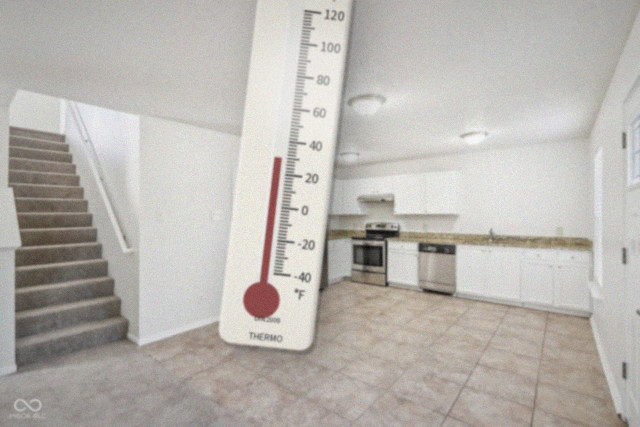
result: 30 °F
